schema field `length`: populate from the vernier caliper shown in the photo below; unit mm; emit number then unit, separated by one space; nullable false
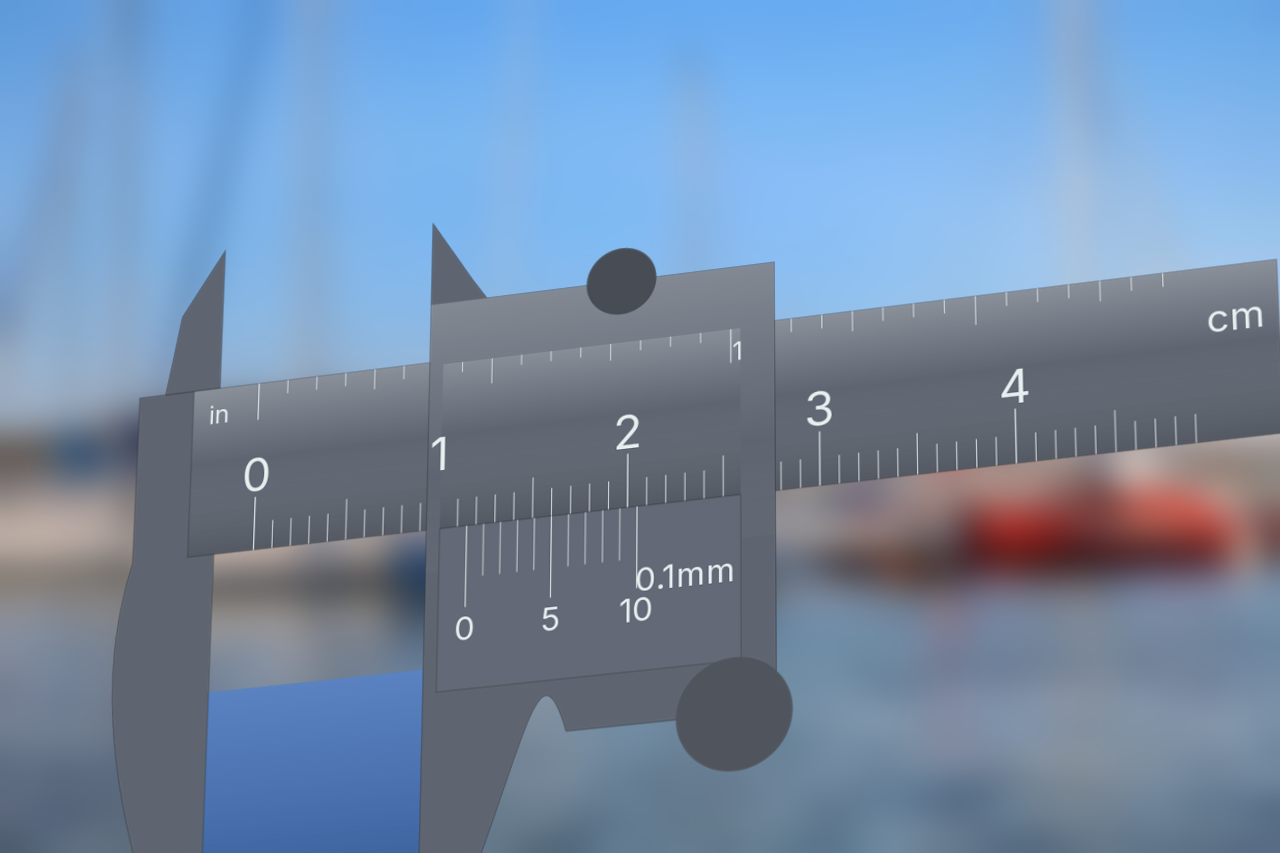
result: 11.5 mm
